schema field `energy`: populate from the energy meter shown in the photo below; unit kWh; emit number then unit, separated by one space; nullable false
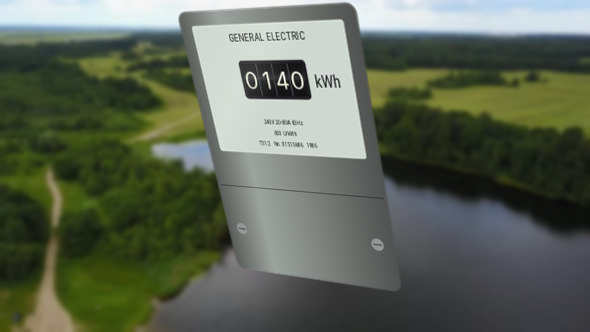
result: 140 kWh
